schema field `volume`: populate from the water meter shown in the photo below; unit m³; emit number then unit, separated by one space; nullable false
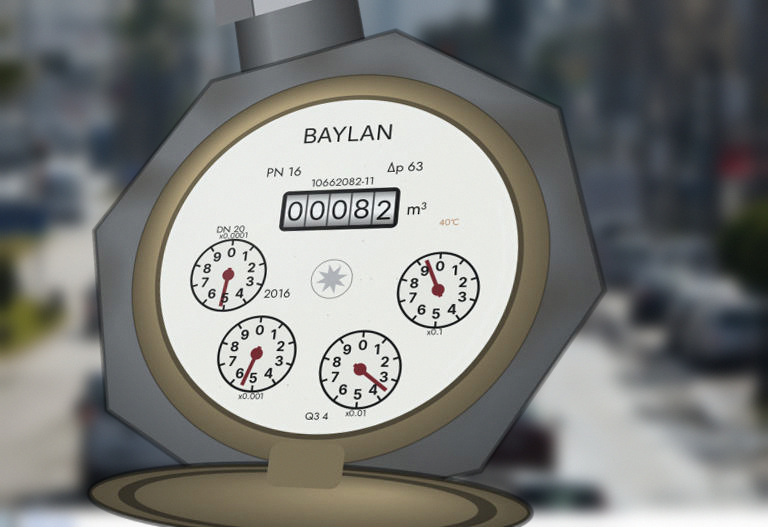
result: 81.9355 m³
